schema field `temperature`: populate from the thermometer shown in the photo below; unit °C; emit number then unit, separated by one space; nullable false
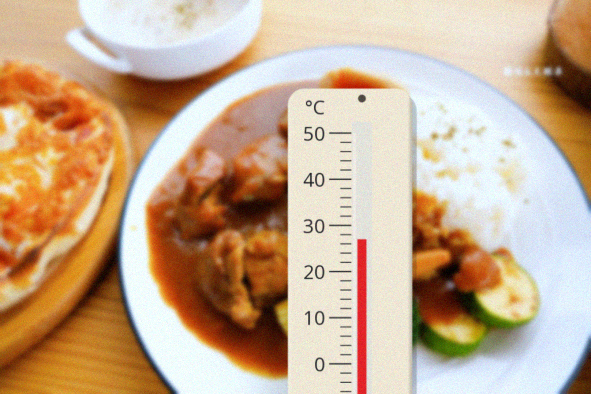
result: 27 °C
